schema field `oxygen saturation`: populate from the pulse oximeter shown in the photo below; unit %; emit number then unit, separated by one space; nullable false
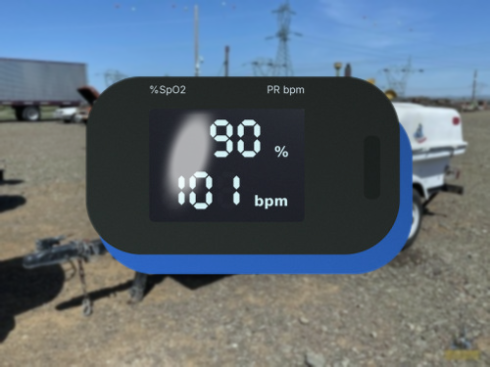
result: 90 %
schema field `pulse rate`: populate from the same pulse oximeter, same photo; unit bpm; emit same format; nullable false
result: 101 bpm
